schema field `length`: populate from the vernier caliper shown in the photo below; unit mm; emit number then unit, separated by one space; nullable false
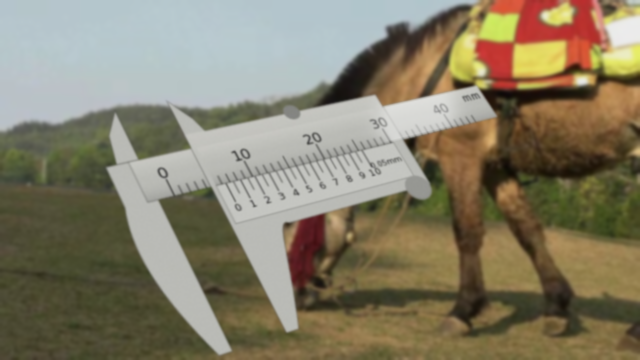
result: 6.5 mm
